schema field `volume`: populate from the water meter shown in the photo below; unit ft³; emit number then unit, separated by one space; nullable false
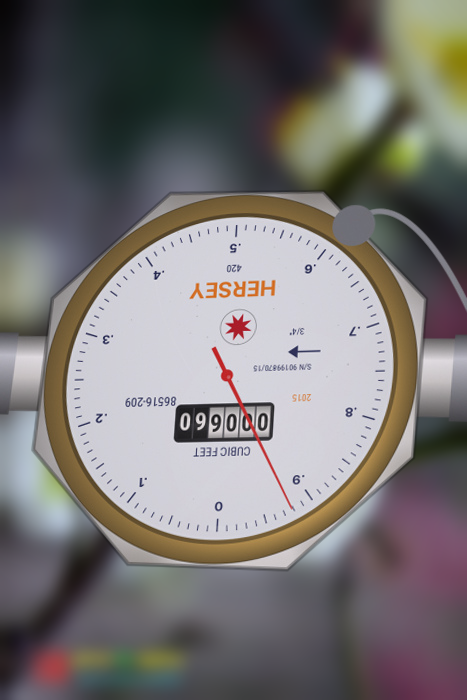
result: 659.92 ft³
